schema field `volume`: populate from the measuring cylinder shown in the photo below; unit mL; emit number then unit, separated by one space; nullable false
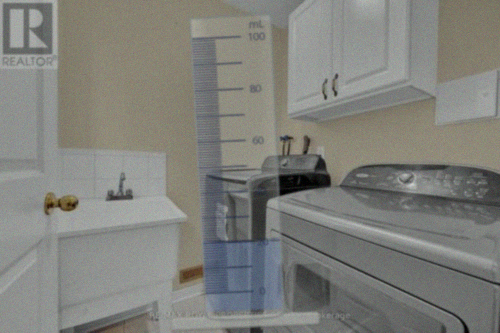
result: 20 mL
